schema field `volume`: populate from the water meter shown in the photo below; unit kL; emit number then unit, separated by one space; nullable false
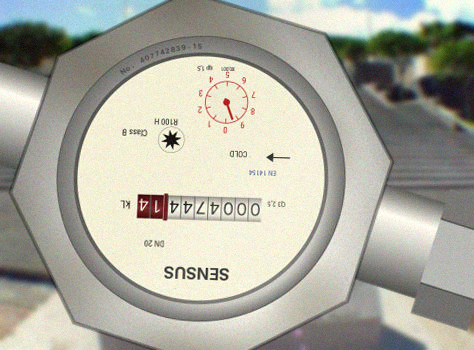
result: 4744.139 kL
